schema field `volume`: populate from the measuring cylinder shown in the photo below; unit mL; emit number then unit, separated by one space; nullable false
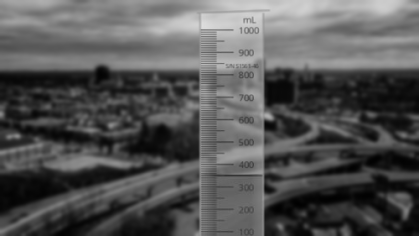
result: 350 mL
